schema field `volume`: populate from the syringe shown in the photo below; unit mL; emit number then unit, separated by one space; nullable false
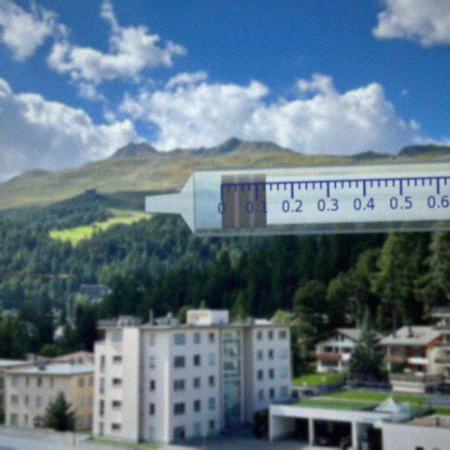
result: 0 mL
